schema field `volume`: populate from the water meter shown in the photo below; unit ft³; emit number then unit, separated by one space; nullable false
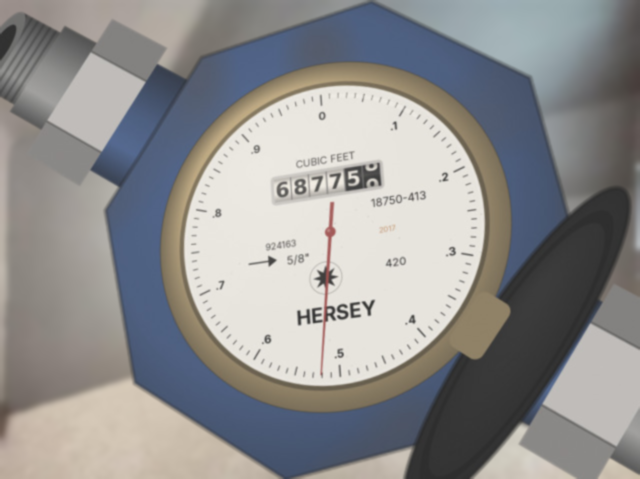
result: 687758.52 ft³
